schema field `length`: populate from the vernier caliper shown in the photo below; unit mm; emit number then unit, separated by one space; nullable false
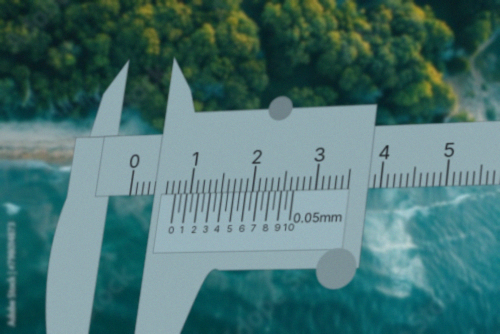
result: 7.5 mm
